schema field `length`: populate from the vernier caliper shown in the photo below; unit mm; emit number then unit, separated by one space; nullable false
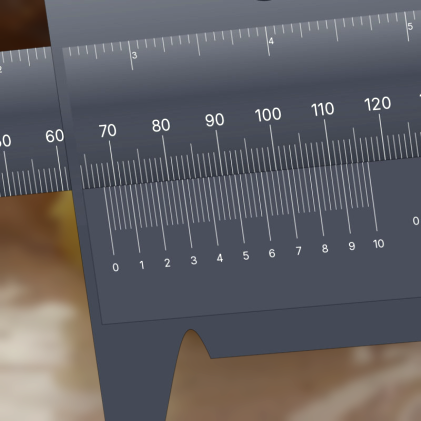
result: 67.8 mm
